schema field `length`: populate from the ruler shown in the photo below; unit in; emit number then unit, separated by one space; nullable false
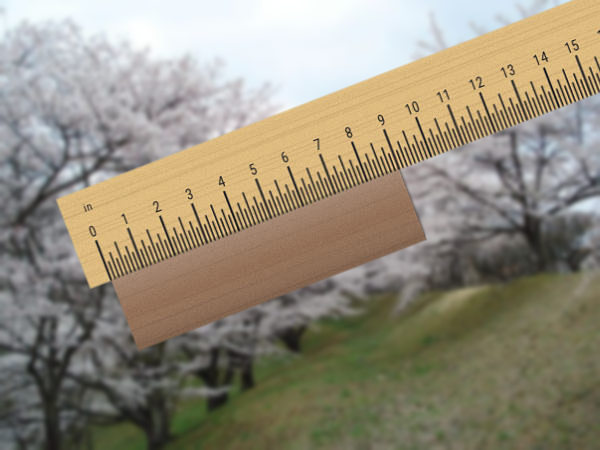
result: 9 in
